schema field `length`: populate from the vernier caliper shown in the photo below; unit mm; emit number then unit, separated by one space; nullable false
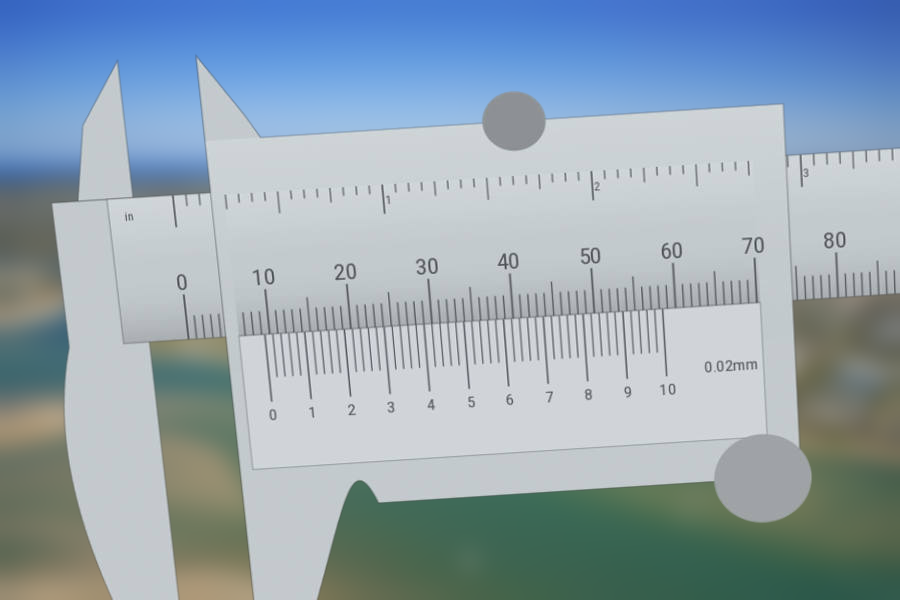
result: 9.4 mm
